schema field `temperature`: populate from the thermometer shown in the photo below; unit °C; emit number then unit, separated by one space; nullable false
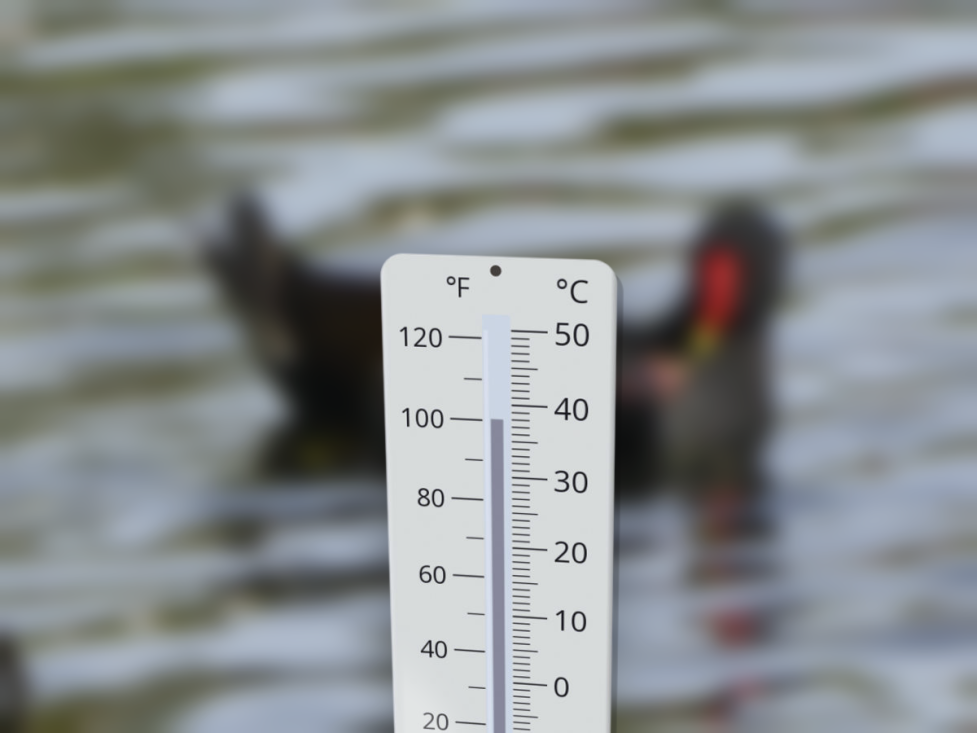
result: 38 °C
